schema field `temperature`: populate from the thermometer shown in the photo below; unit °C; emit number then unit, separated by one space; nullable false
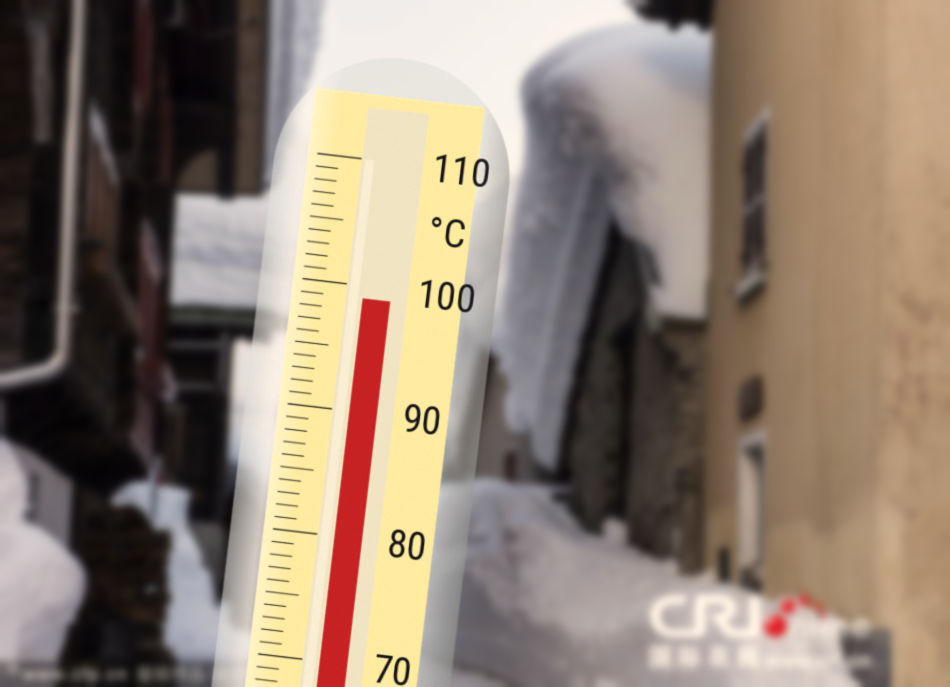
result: 99 °C
